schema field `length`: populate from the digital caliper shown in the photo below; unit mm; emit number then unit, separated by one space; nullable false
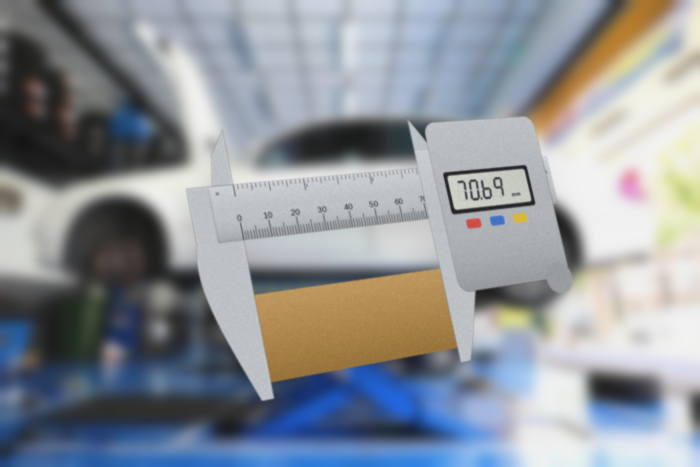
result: 70.69 mm
